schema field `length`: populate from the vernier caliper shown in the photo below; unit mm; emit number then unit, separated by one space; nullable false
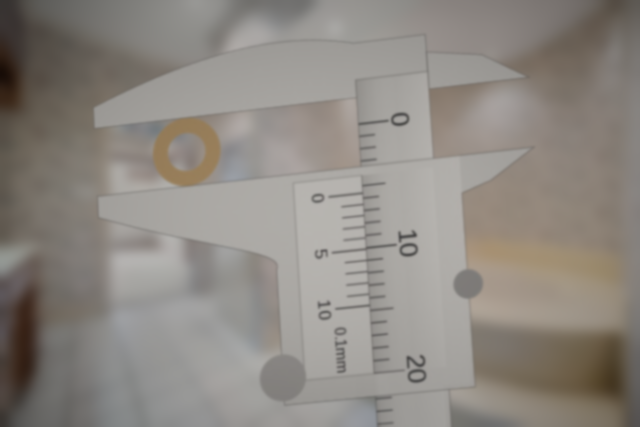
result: 5.6 mm
